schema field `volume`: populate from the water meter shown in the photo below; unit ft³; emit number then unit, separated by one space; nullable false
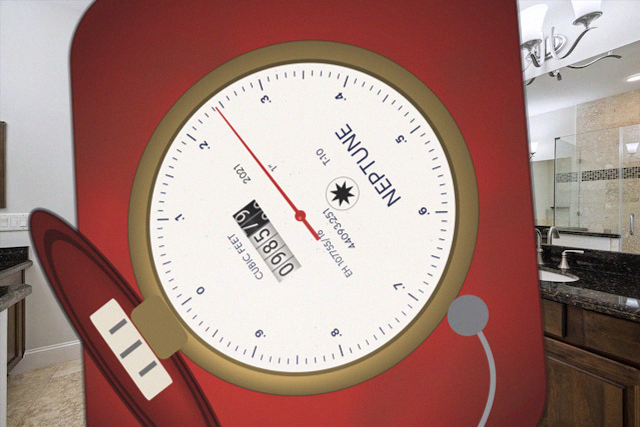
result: 98579.24 ft³
